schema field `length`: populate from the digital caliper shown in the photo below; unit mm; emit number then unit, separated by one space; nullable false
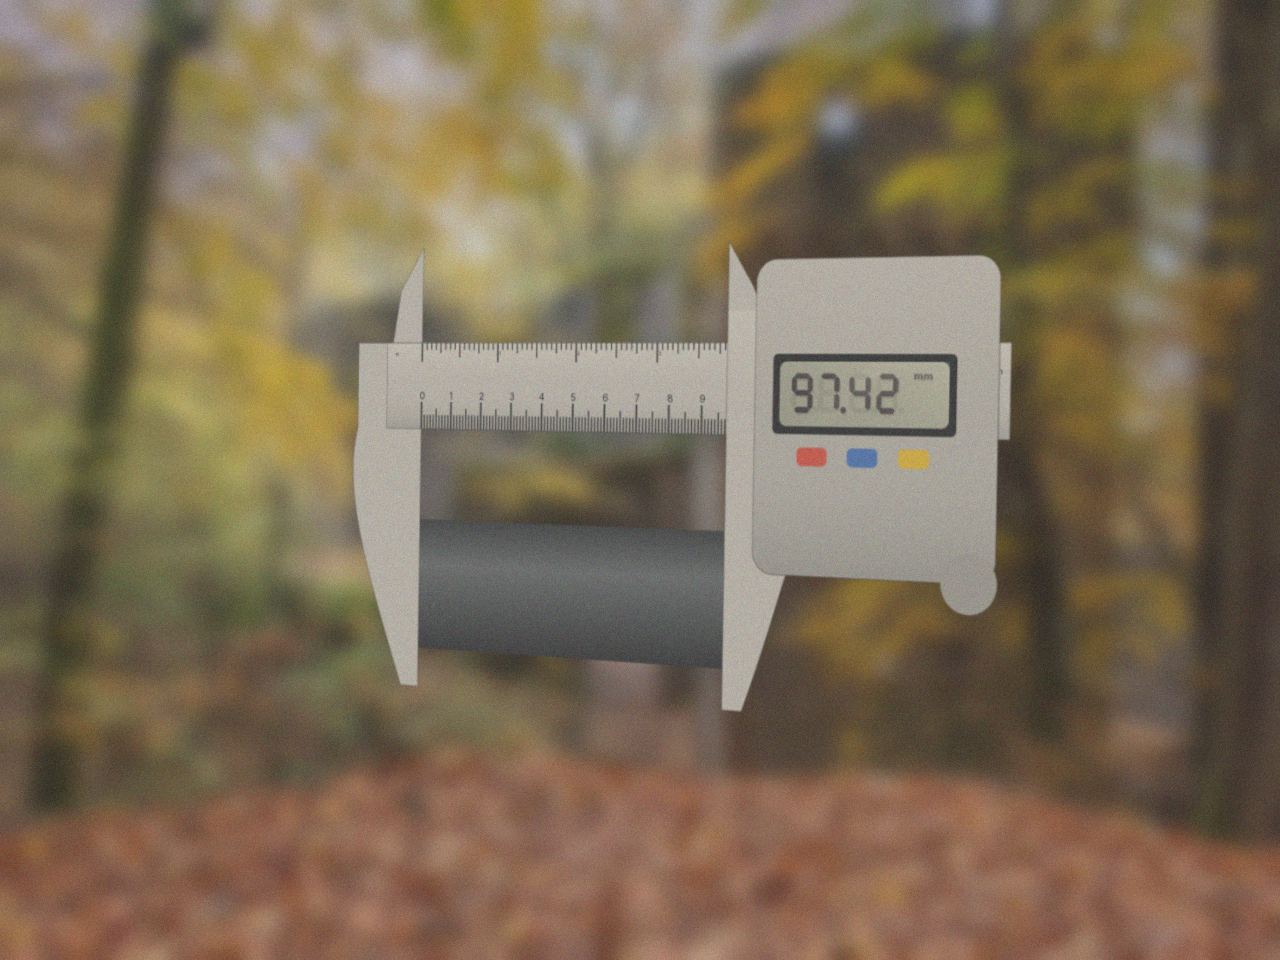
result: 97.42 mm
